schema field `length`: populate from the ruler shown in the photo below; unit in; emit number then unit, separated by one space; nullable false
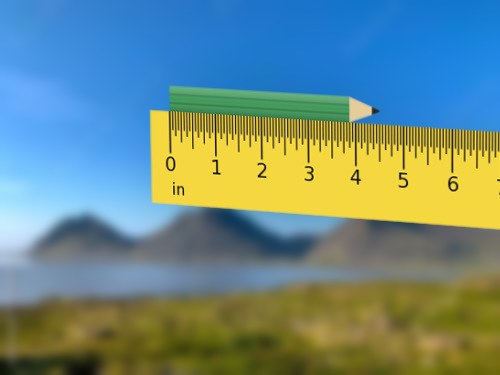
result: 4.5 in
